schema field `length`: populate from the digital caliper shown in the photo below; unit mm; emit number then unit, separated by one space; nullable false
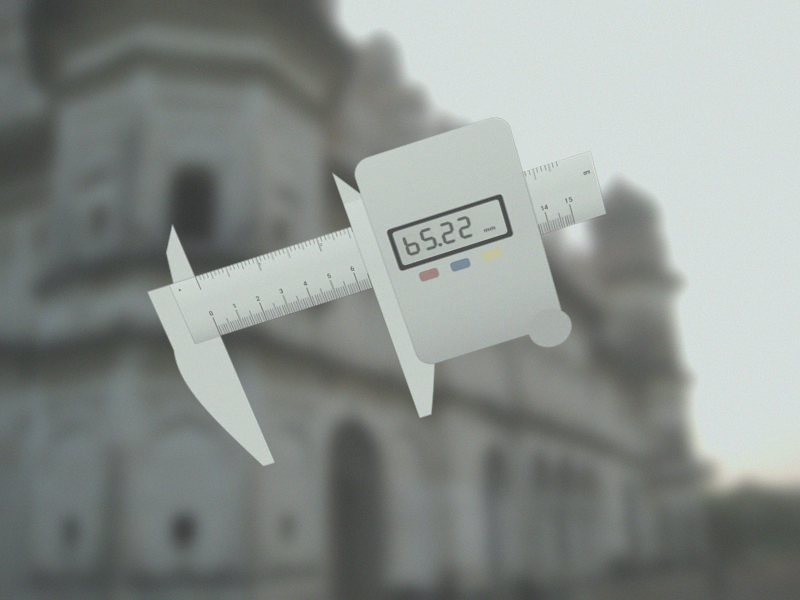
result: 65.22 mm
